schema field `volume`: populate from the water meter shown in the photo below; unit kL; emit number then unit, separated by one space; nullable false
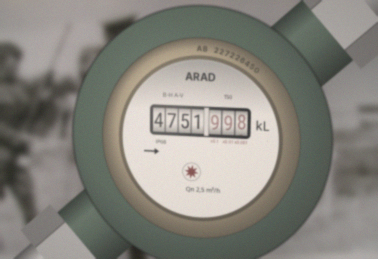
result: 4751.998 kL
